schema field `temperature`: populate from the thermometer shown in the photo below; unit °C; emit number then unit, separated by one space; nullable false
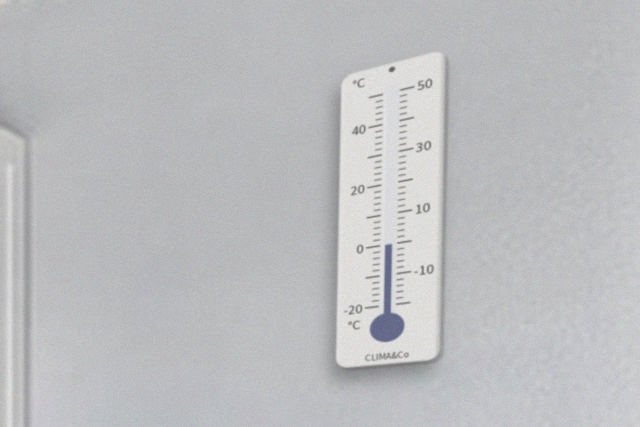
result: 0 °C
